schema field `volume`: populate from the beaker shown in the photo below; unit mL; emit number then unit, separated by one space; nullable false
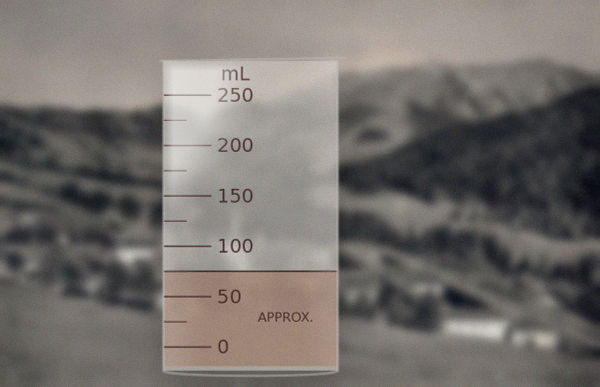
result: 75 mL
